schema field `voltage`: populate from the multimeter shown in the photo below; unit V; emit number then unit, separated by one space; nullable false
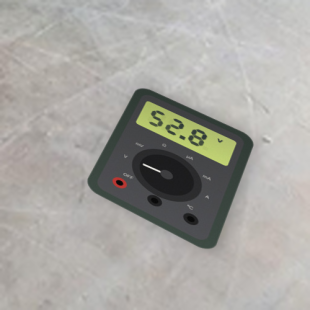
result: 52.8 V
